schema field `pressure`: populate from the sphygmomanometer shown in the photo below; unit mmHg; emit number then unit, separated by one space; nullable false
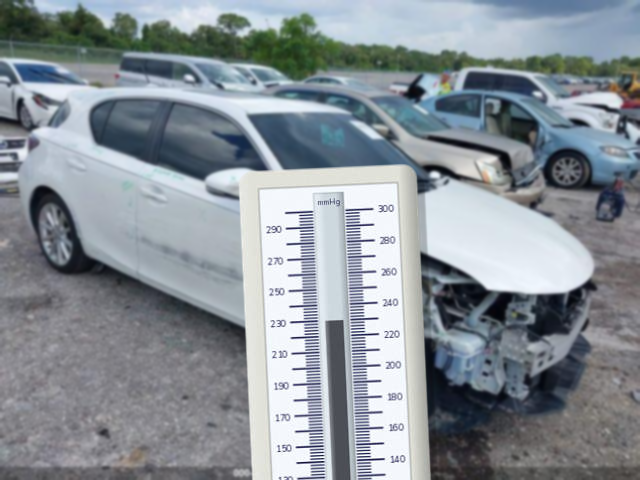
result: 230 mmHg
